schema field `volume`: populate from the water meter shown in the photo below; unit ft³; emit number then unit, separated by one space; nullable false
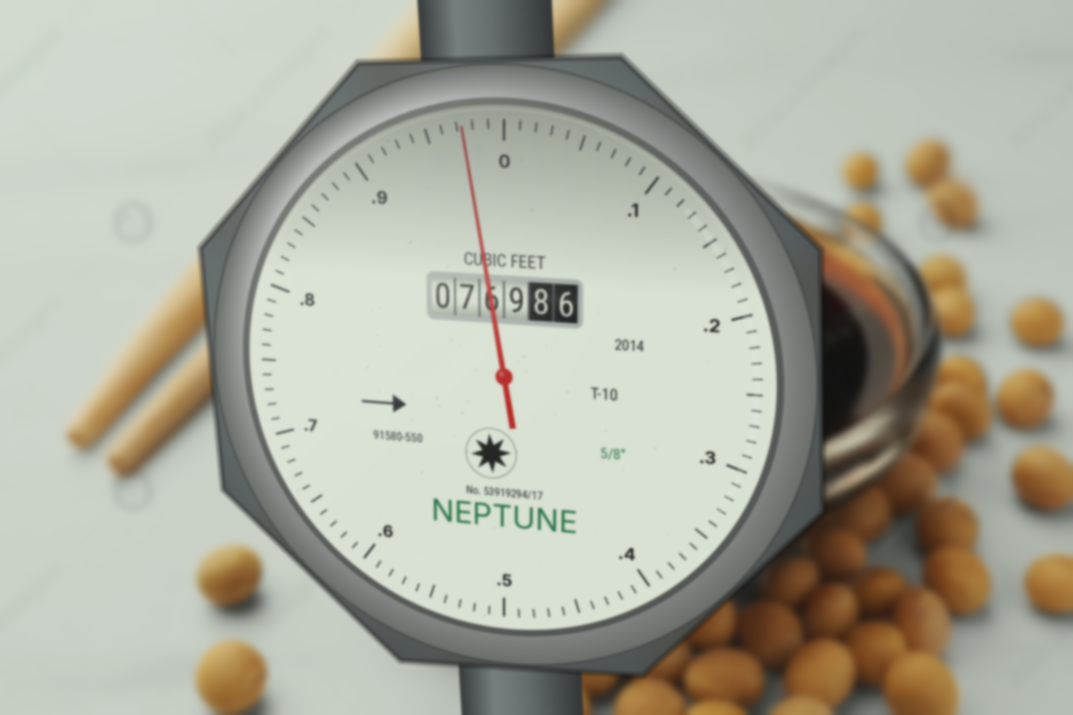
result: 76985.97 ft³
